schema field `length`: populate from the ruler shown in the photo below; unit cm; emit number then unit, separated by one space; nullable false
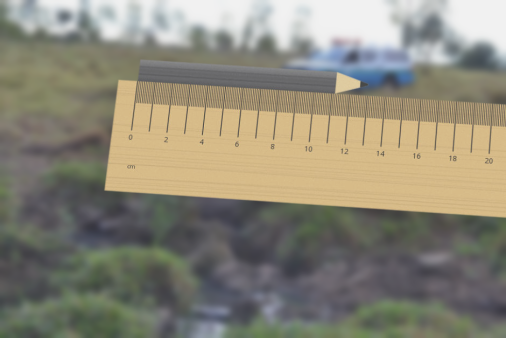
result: 13 cm
